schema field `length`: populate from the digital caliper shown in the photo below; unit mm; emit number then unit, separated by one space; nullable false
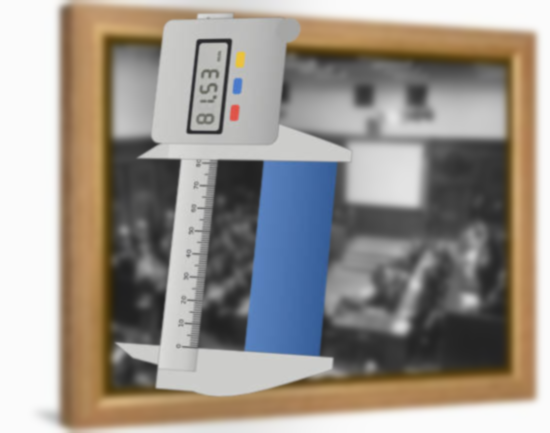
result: 81.53 mm
